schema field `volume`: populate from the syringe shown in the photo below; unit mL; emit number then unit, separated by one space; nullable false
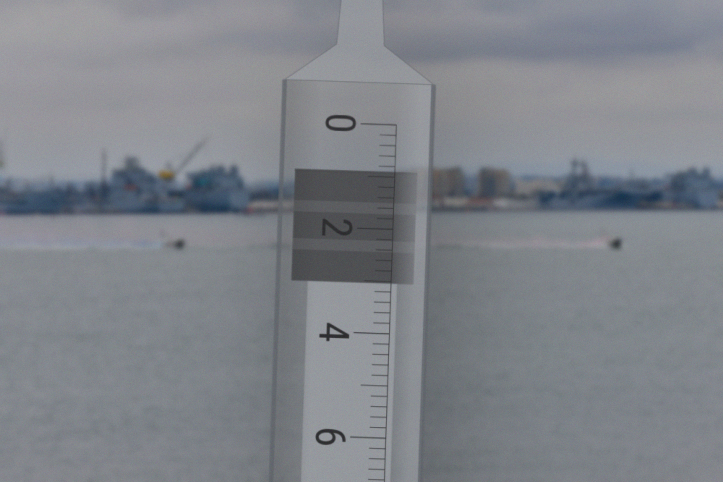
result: 0.9 mL
